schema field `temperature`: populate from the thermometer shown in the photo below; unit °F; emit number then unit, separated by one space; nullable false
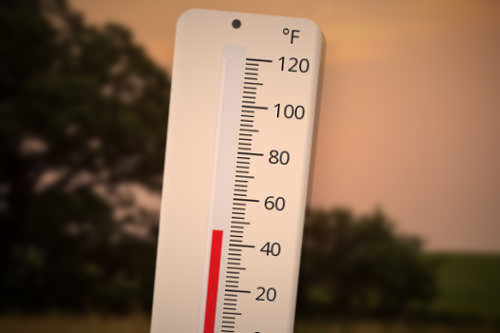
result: 46 °F
